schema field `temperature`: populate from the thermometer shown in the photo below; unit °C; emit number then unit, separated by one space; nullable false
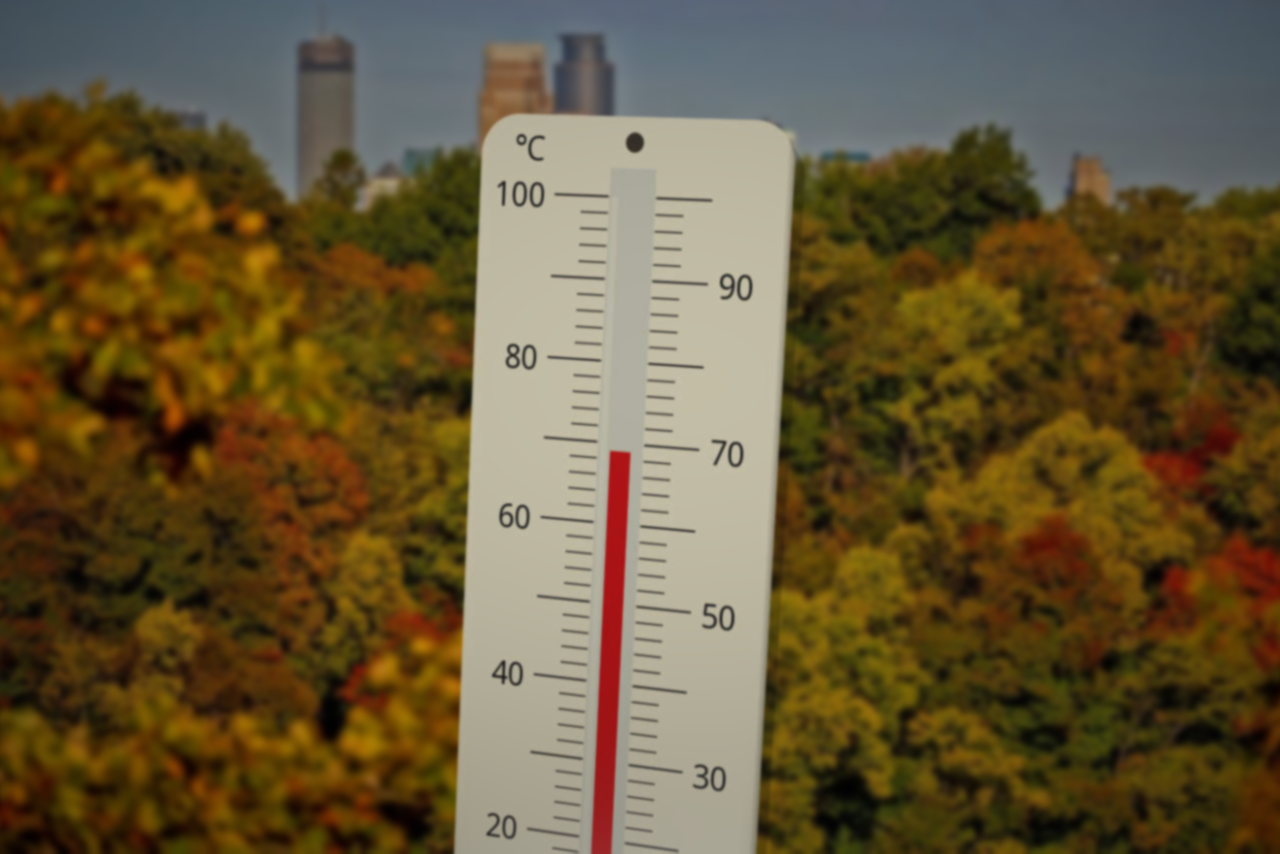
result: 69 °C
